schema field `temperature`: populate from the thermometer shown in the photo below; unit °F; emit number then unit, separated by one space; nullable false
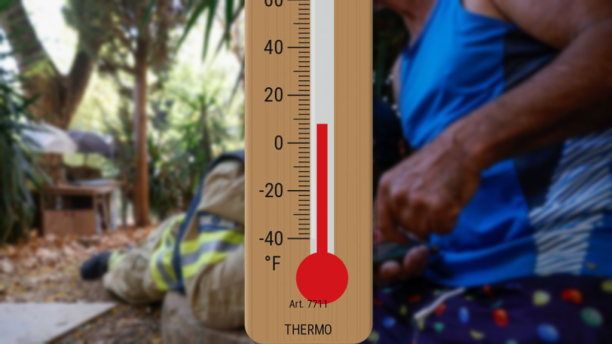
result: 8 °F
